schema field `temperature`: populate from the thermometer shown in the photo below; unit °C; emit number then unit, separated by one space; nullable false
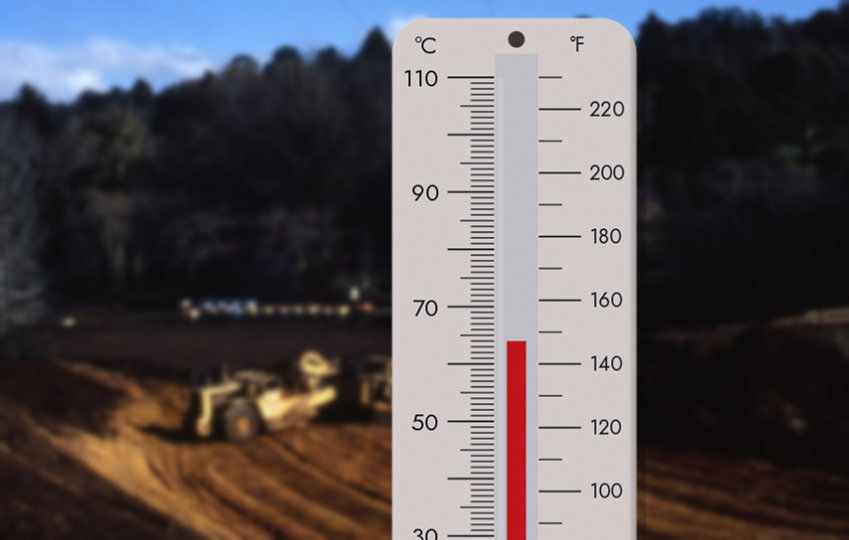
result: 64 °C
